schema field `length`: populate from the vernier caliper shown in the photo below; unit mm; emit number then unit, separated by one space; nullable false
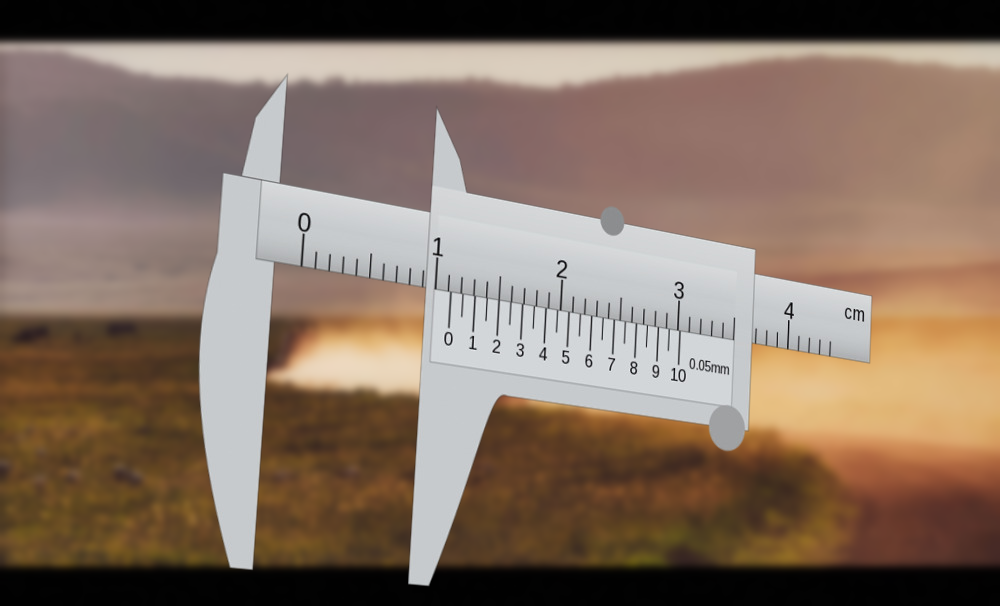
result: 11.2 mm
